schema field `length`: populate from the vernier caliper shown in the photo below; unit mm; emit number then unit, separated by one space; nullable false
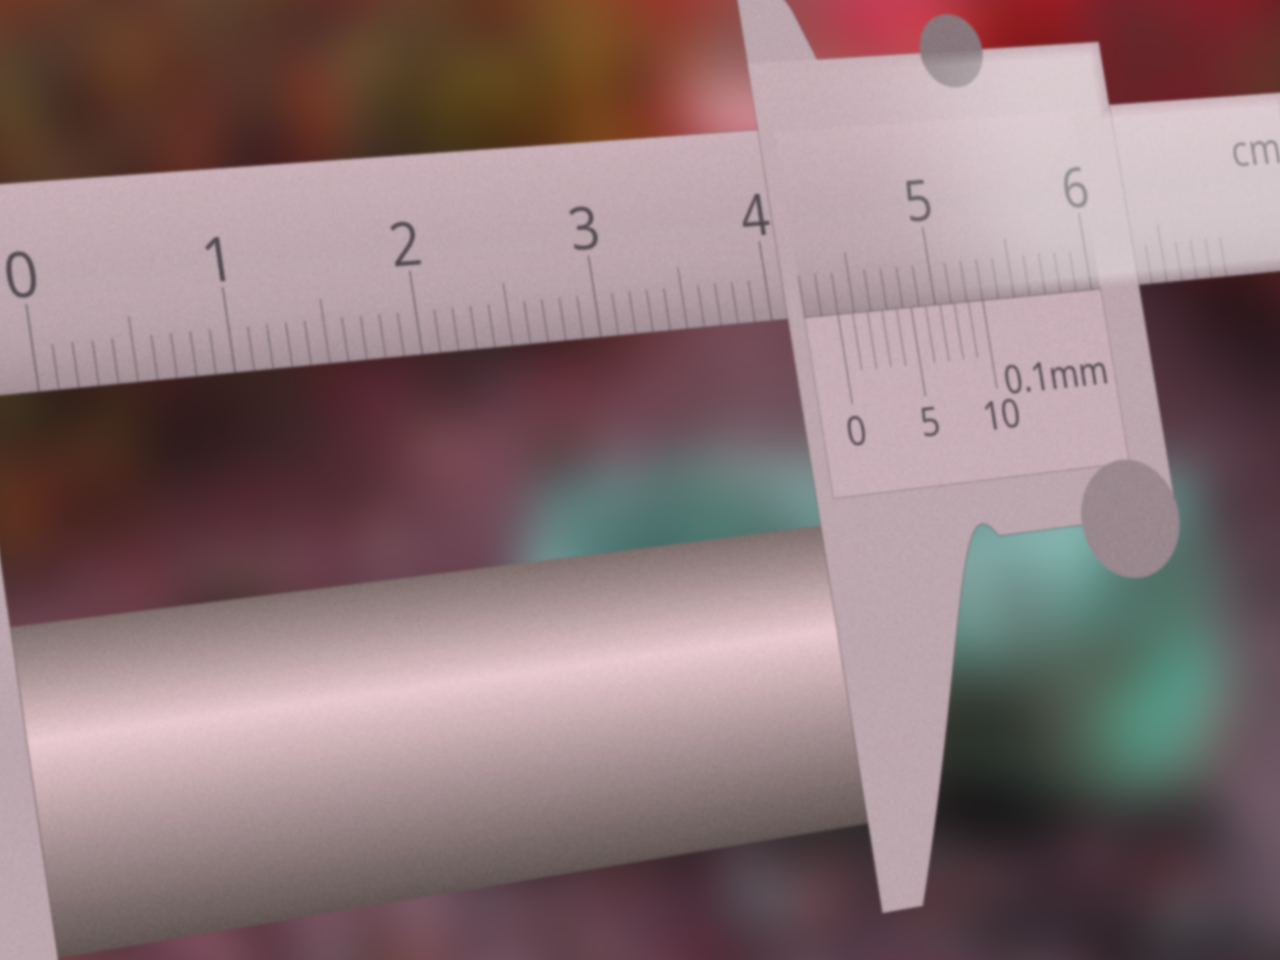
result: 44.0 mm
